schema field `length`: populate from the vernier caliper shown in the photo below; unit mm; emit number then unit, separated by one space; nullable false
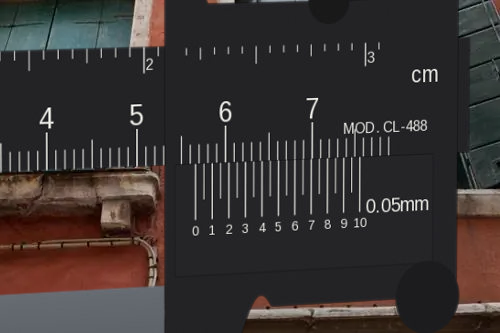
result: 56.6 mm
